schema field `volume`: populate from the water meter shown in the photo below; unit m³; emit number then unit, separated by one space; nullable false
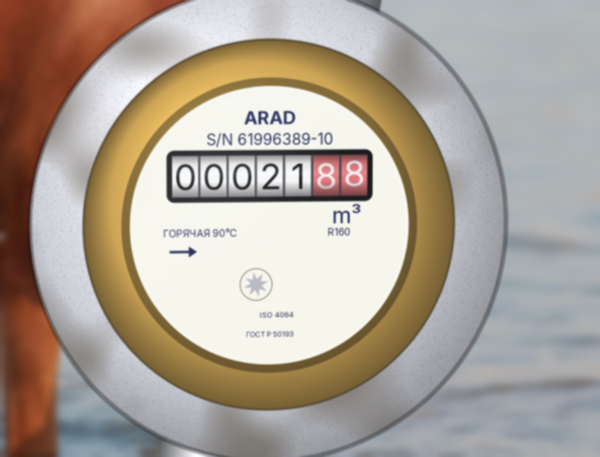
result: 21.88 m³
